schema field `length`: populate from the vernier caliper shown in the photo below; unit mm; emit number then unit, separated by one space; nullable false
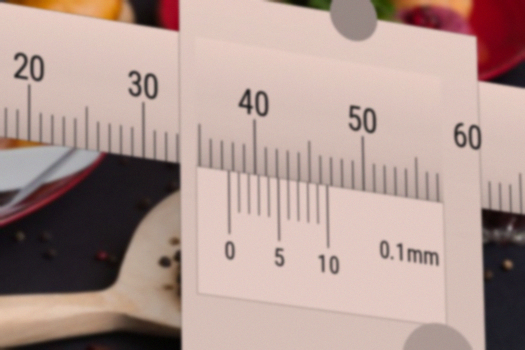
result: 37.6 mm
